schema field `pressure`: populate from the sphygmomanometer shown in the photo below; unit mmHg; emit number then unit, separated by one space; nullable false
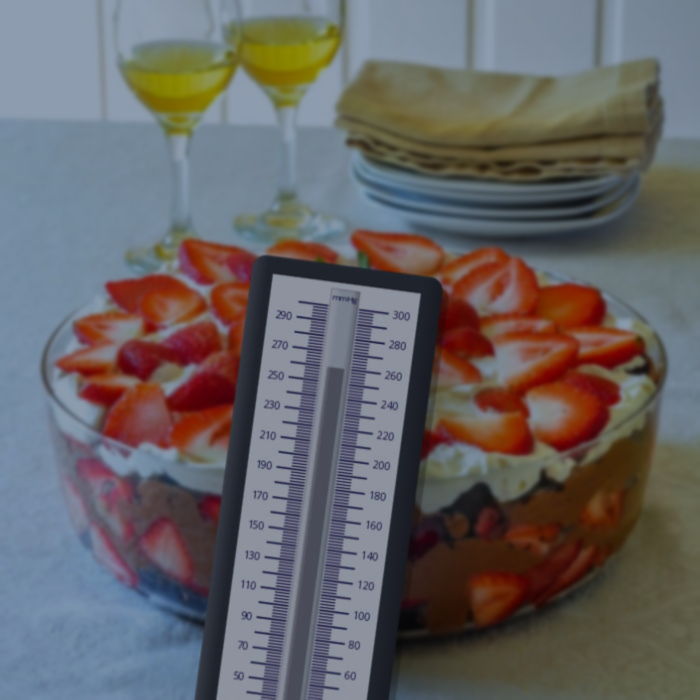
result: 260 mmHg
